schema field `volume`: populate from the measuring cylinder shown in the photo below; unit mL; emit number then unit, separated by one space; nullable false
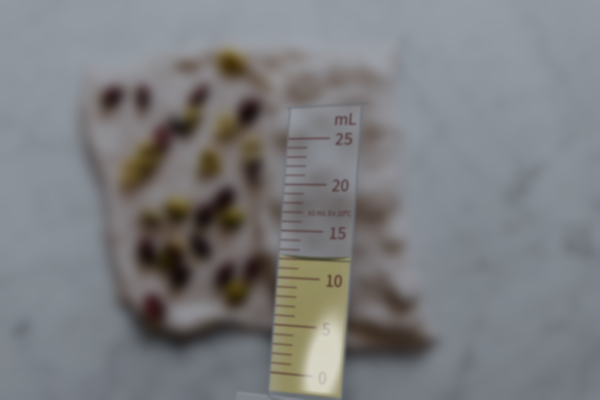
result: 12 mL
